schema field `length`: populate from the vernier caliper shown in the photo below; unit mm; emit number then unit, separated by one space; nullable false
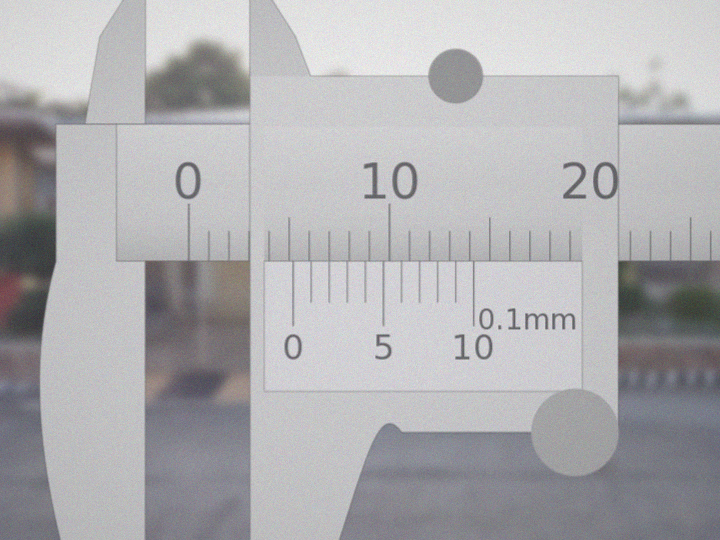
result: 5.2 mm
